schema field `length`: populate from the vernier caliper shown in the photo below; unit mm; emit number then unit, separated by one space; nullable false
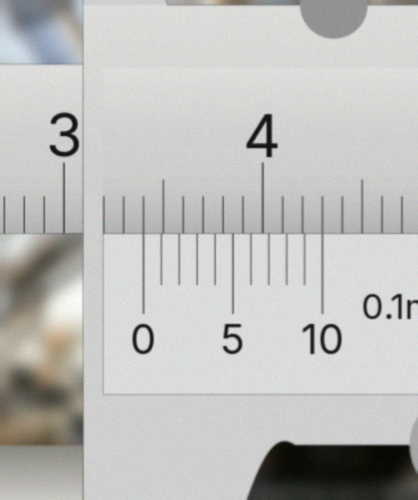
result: 34.0 mm
